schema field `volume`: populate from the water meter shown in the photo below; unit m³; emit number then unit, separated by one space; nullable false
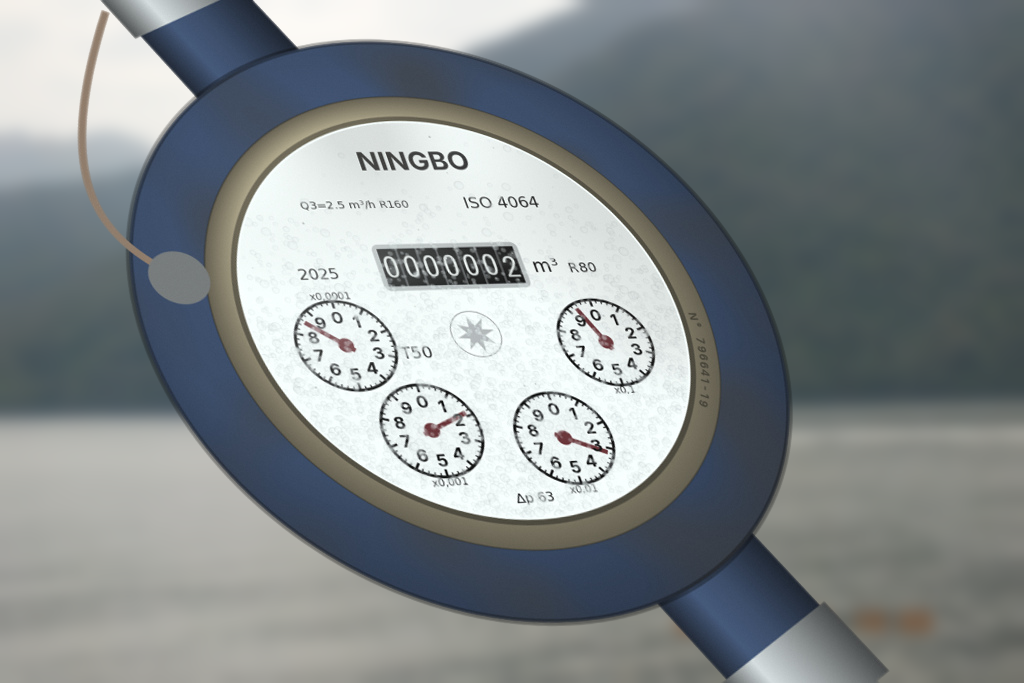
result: 1.9318 m³
